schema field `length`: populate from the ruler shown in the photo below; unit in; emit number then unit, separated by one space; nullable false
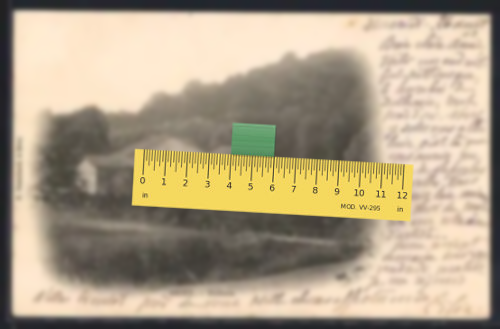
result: 2 in
